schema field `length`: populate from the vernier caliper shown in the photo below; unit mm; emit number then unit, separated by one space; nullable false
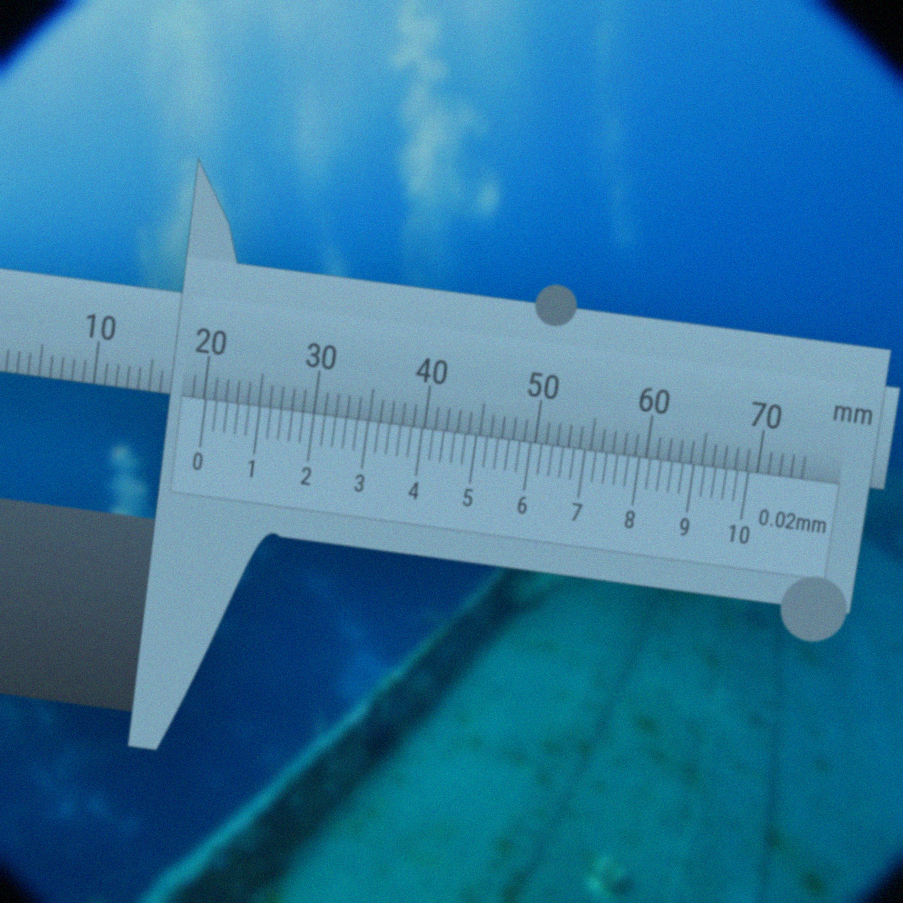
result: 20.2 mm
